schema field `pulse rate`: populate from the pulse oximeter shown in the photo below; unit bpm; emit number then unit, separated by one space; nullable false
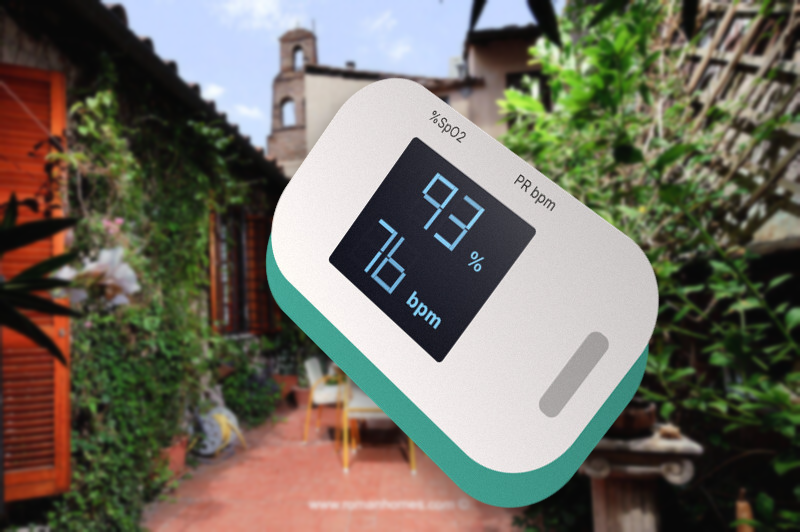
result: 76 bpm
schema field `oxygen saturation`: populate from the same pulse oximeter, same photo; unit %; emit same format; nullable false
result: 93 %
